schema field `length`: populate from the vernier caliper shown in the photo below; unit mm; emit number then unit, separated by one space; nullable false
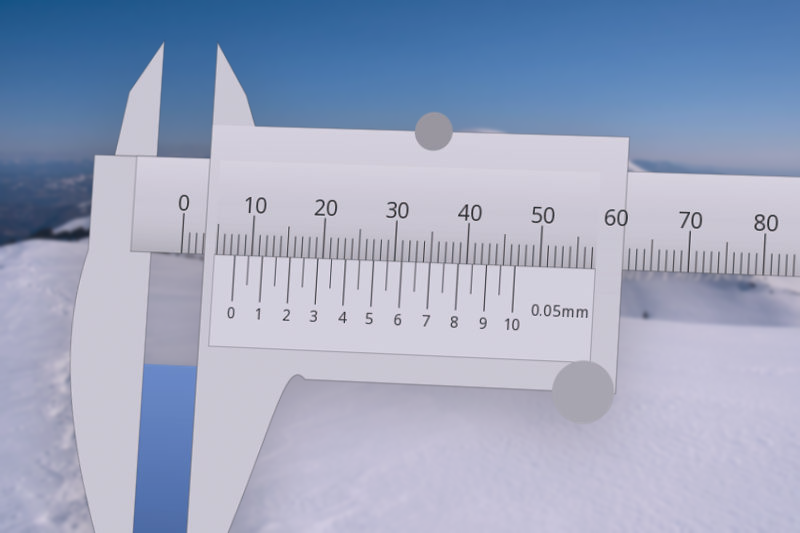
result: 7.6 mm
